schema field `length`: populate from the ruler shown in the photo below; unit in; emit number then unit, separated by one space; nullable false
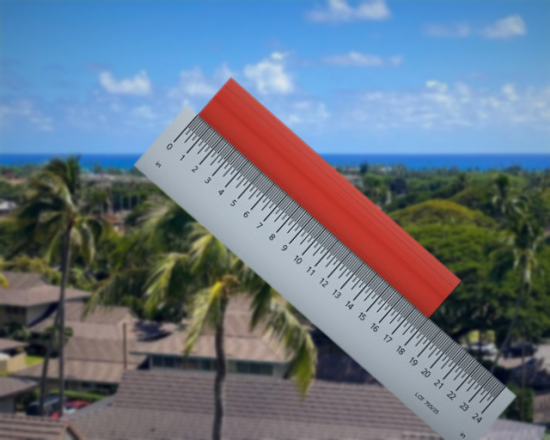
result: 18 in
